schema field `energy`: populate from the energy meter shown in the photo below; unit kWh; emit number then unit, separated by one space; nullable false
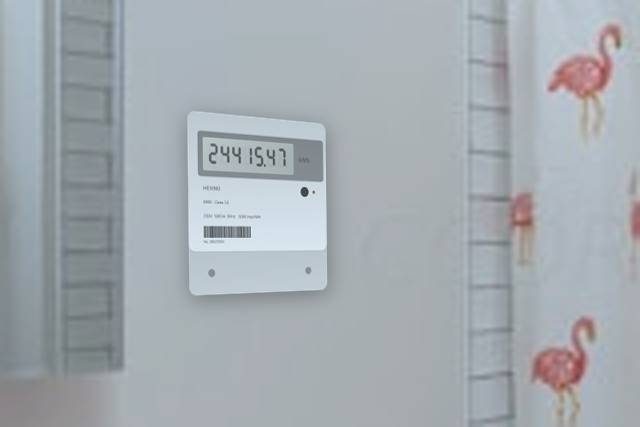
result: 24415.47 kWh
